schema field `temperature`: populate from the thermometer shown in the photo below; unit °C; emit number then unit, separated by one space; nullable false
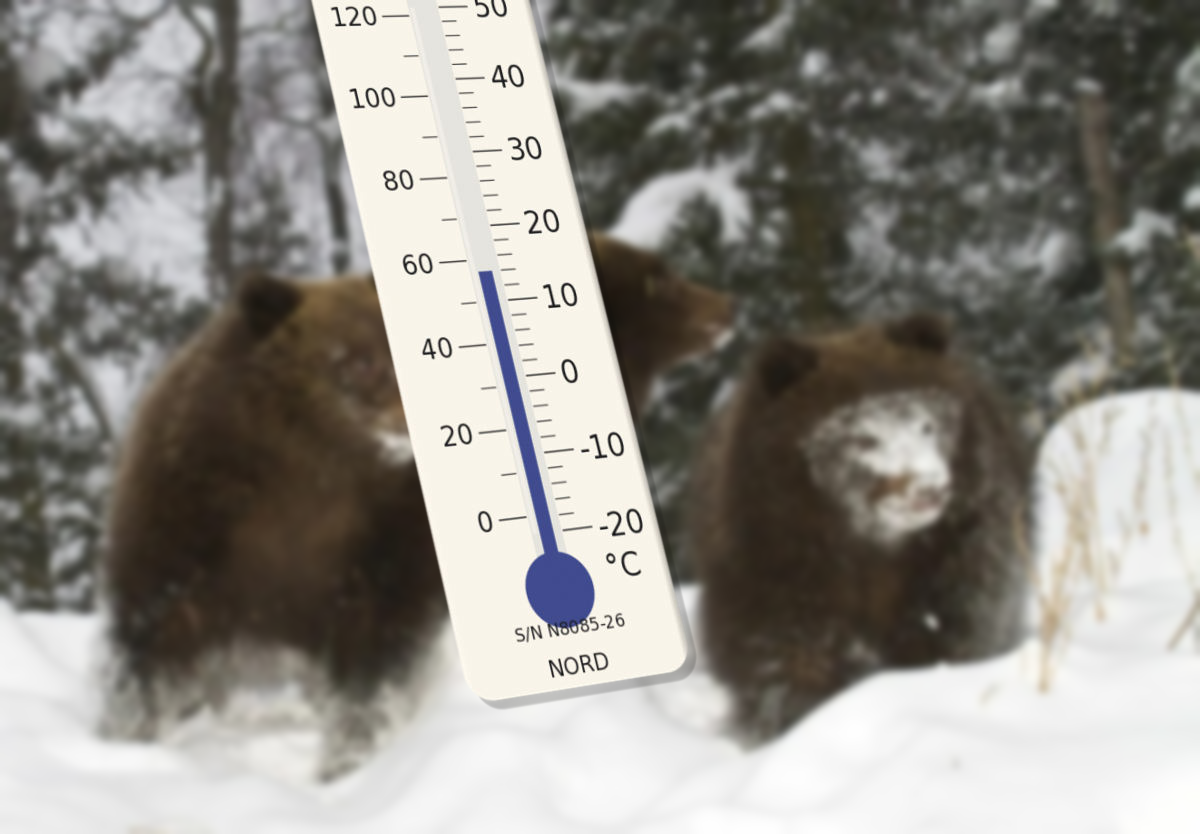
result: 14 °C
